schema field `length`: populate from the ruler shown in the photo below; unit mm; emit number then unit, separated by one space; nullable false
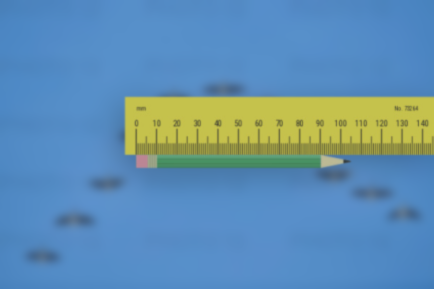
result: 105 mm
